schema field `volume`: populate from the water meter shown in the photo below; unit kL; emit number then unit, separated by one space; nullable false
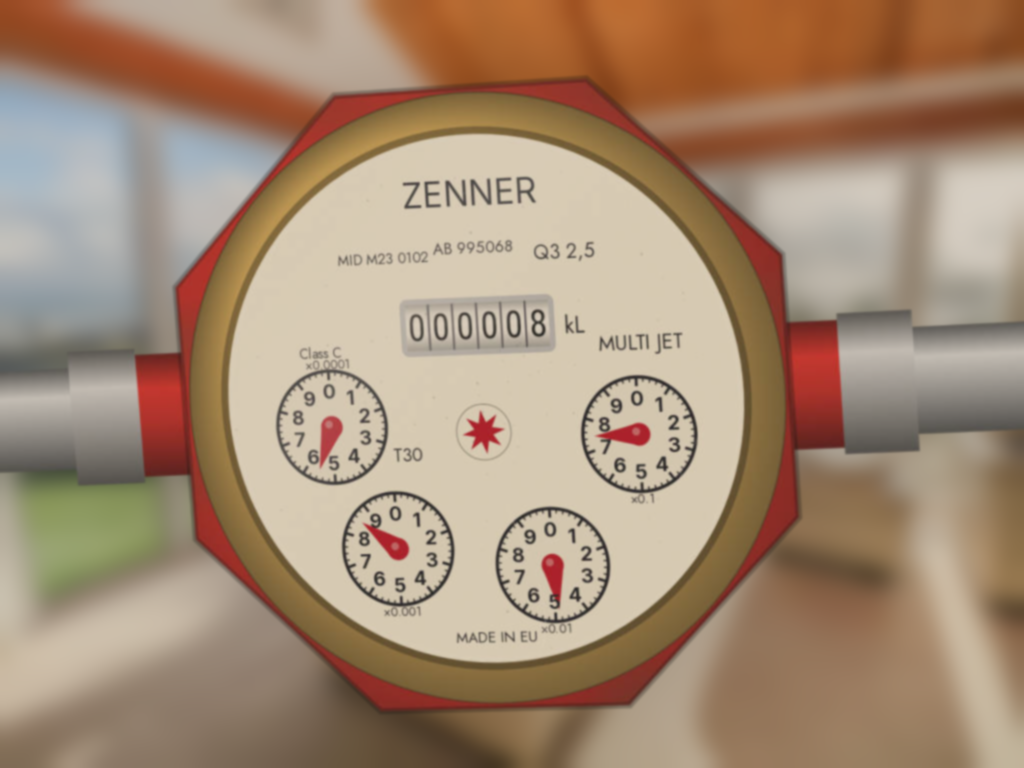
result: 8.7485 kL
